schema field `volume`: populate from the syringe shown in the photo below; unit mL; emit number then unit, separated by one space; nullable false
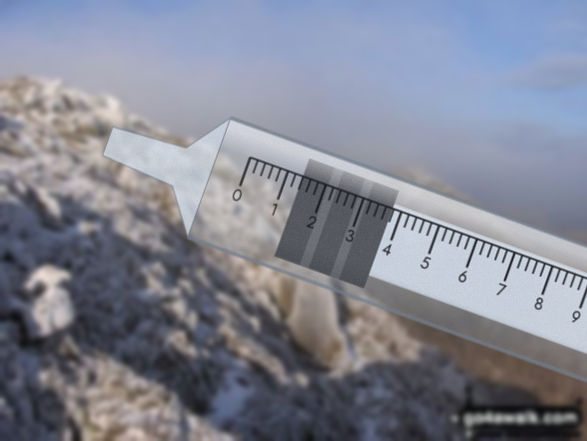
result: 1.4 mL
